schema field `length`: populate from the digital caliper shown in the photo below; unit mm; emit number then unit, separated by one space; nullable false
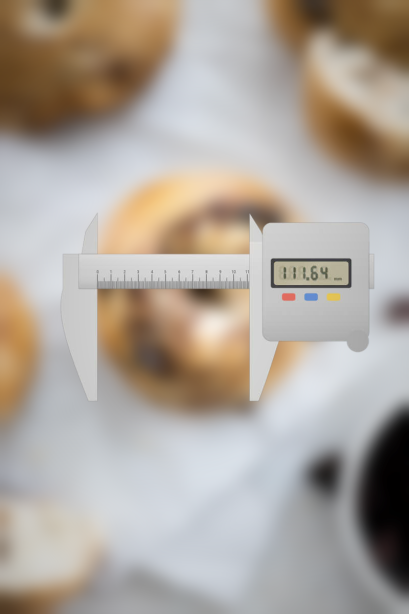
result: 111.64 mm
